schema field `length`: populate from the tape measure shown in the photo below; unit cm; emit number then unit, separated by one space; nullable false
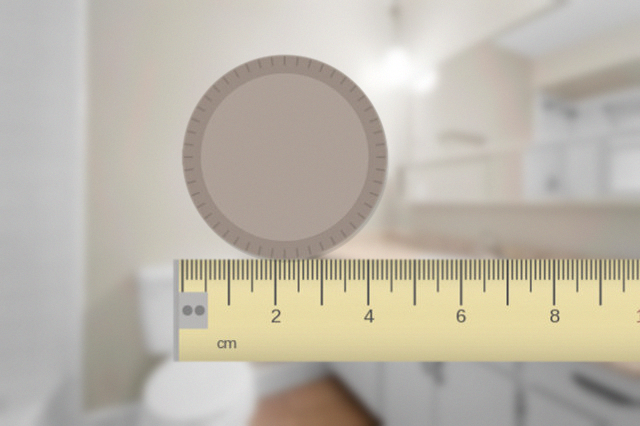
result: 4.4 cm
